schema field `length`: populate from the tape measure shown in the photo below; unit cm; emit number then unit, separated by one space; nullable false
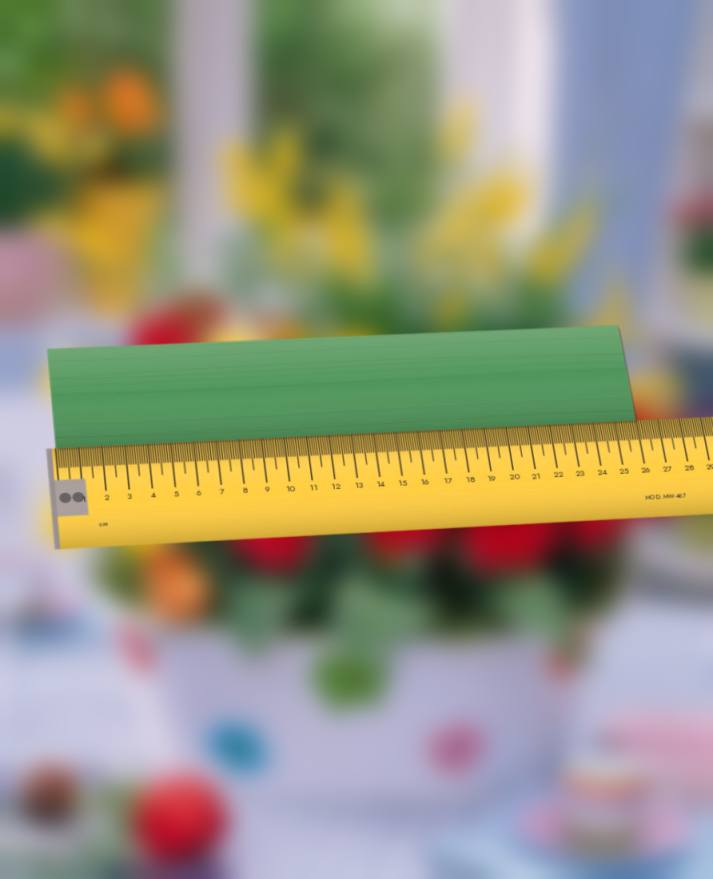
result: 26 cm
